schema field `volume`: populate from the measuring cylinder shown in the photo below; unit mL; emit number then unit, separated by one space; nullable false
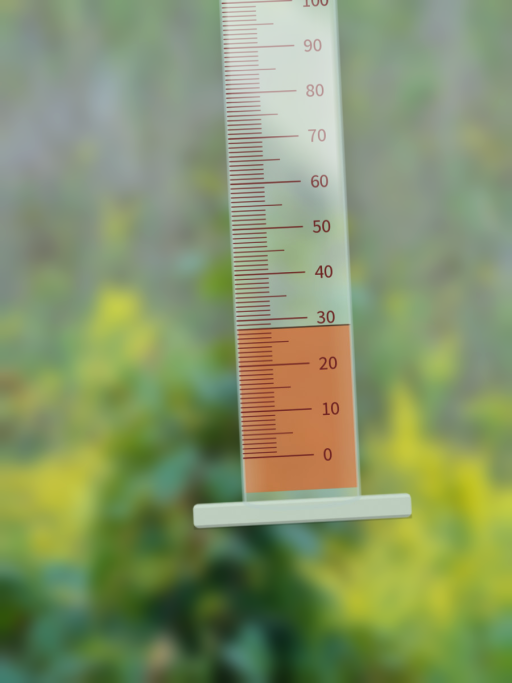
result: 28 mL
